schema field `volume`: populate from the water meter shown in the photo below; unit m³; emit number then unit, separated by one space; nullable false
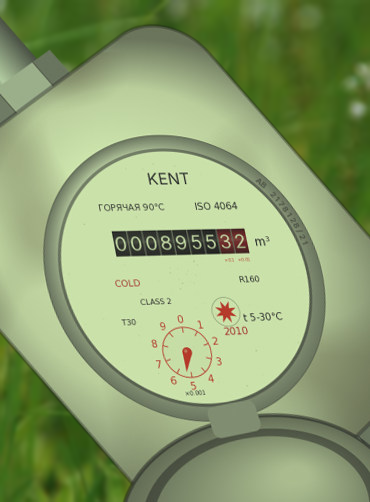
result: 8955.325 m³
